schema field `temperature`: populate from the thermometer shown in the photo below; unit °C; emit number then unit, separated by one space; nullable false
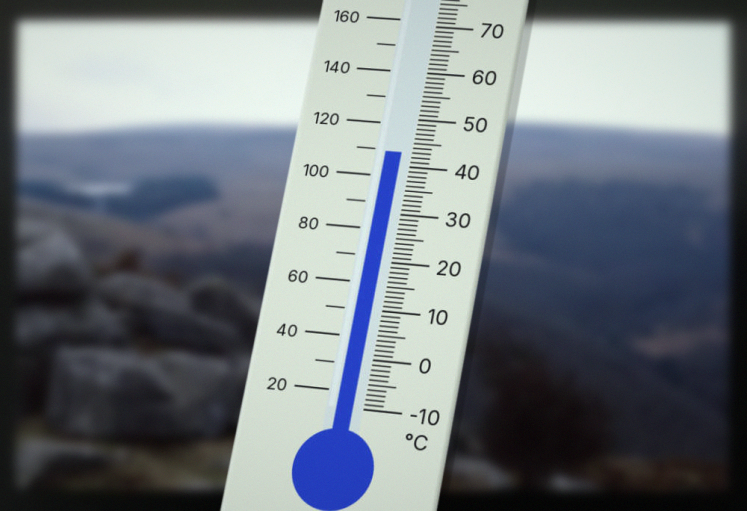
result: 43 °C
